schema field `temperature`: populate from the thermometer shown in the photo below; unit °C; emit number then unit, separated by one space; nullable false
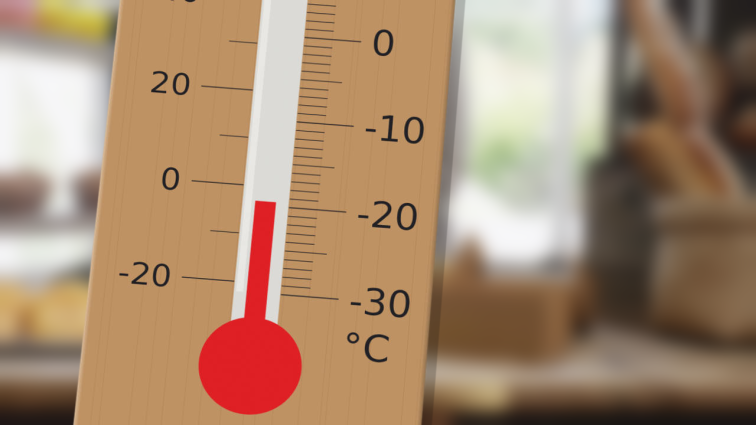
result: -19.5 °C
